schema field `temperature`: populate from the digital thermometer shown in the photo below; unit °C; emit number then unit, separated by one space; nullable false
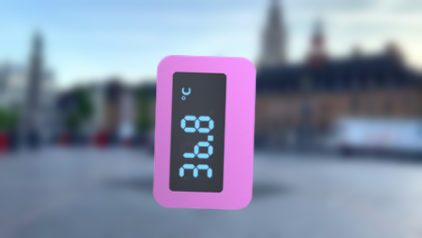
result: 36.8 °C
